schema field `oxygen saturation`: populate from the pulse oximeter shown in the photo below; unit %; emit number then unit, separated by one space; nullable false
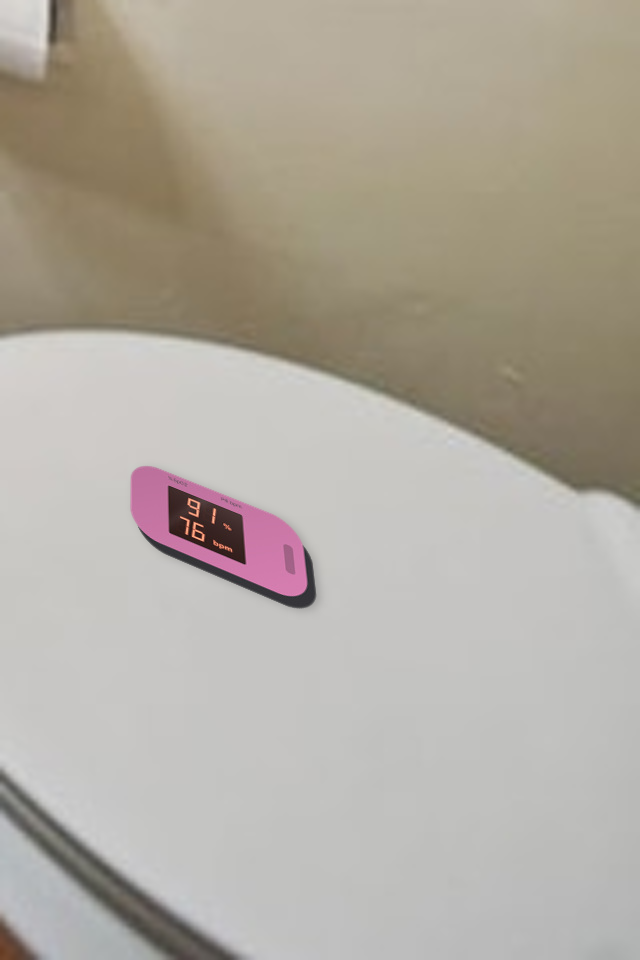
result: 91 %
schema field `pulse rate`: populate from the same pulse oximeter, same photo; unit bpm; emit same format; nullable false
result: 76 bpm
